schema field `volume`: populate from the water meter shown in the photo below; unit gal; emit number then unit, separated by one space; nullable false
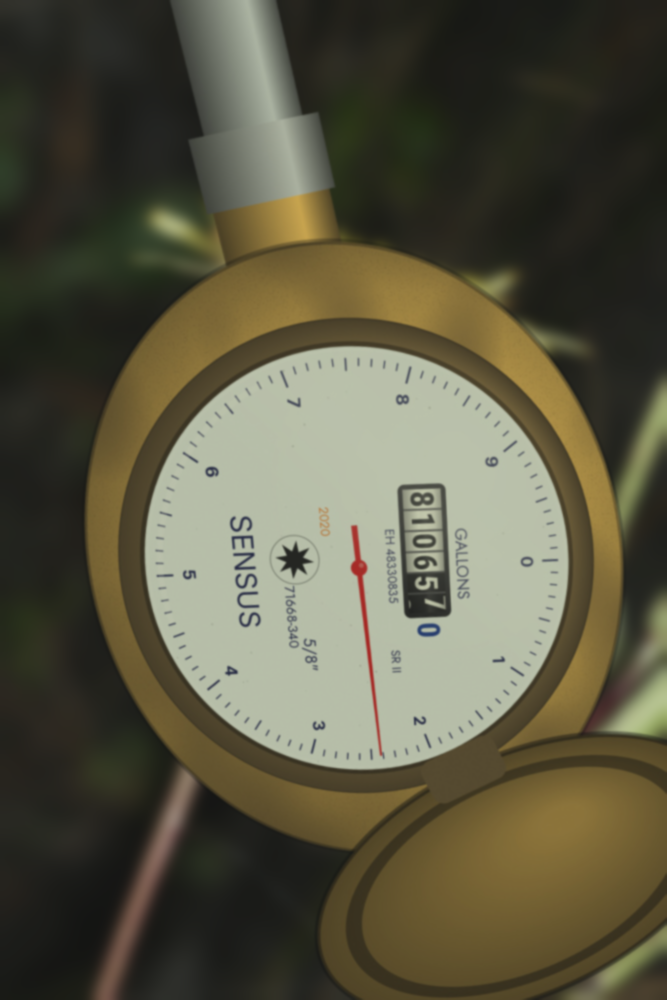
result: 8106572.4 gal
